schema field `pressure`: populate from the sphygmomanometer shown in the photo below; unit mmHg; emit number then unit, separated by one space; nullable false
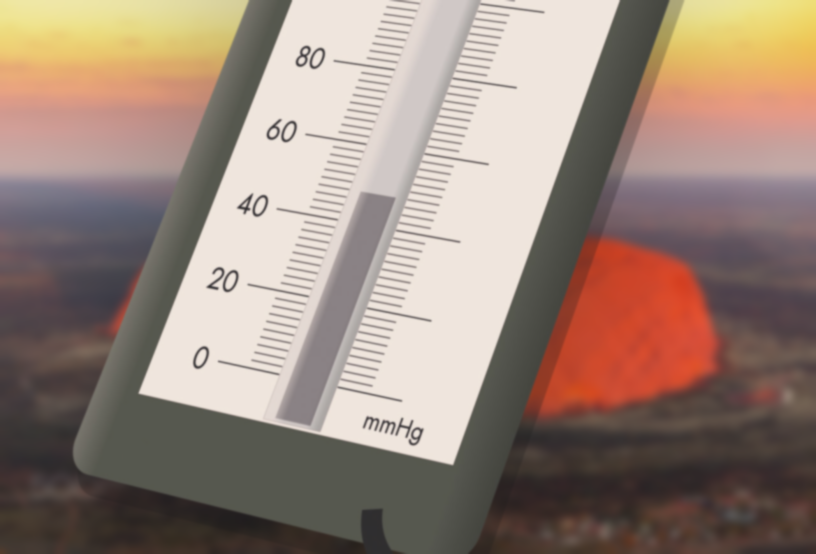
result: 48 mmHg
